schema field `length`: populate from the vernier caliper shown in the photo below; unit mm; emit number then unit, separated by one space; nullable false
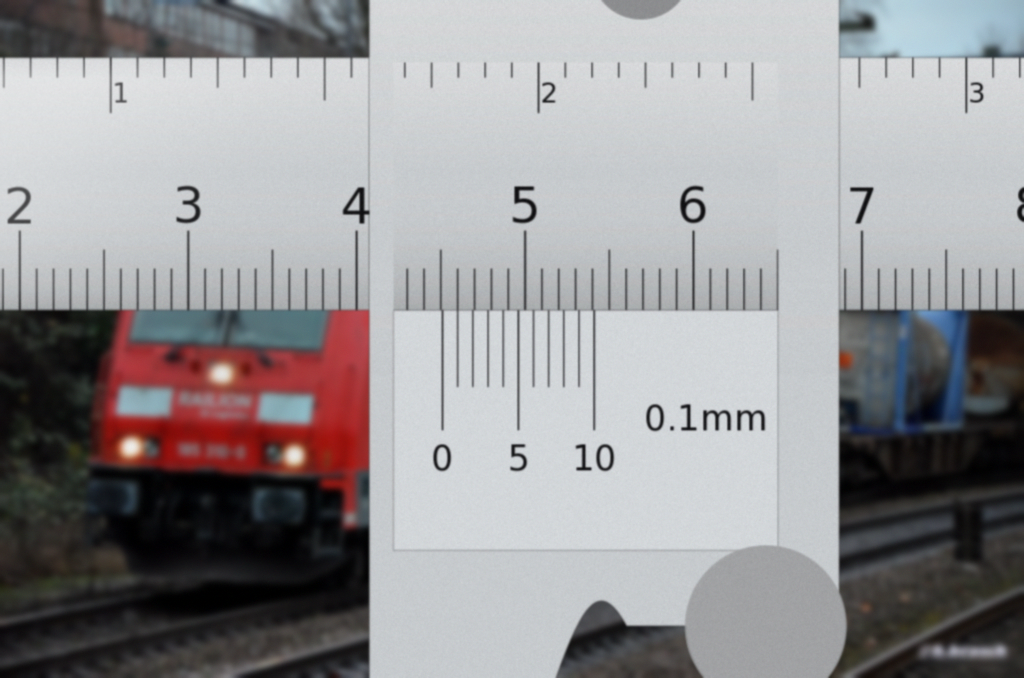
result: 45.1 mm
